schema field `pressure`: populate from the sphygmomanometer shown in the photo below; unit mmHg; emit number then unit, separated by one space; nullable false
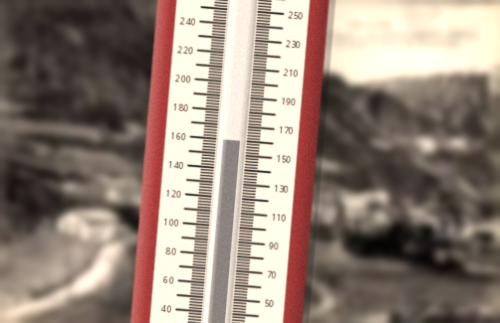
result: 160 mmHg
